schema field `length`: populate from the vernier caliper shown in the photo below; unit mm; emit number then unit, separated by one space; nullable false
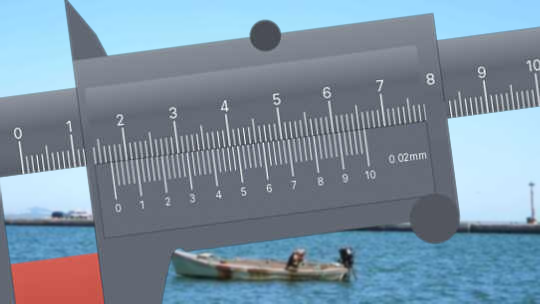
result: 17.0 mm
